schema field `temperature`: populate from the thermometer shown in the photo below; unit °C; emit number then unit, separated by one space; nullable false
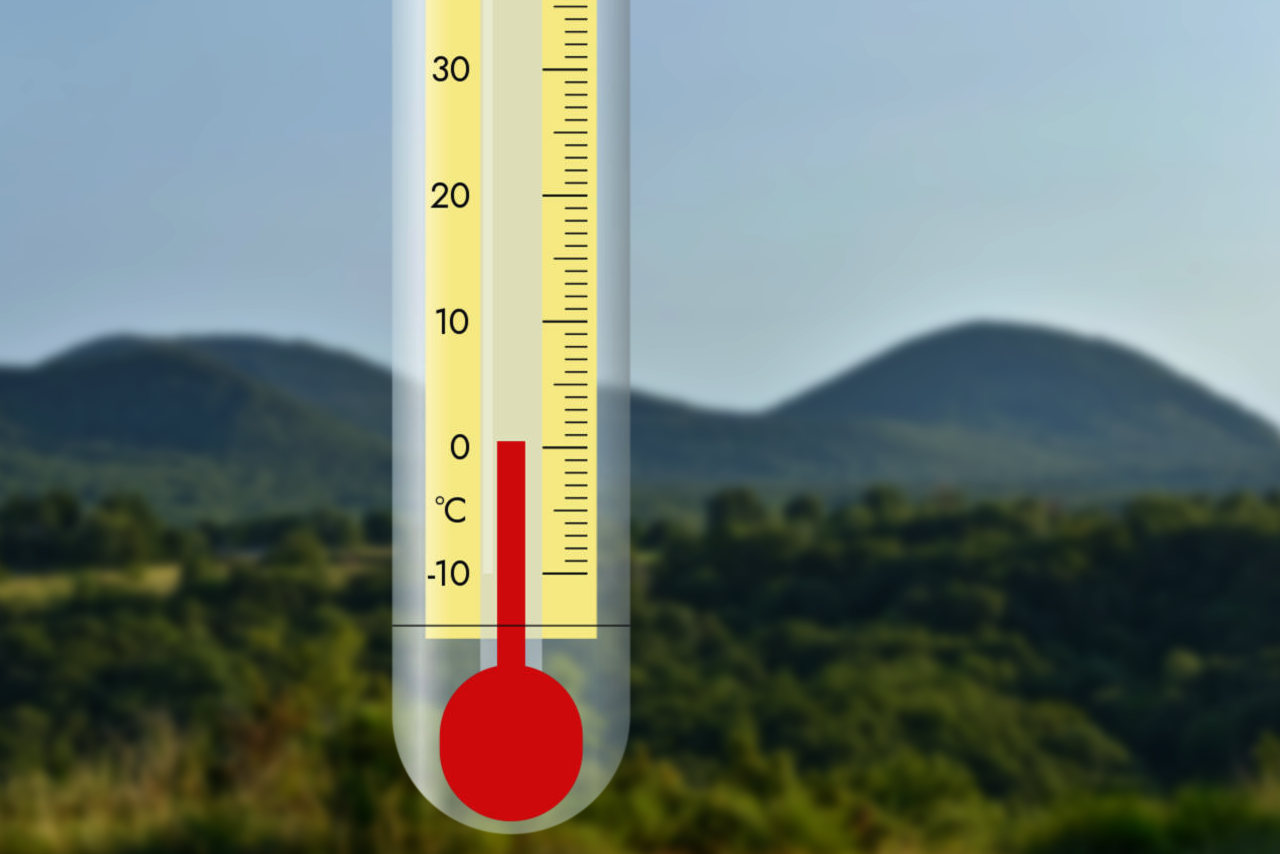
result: 0.5 °C
